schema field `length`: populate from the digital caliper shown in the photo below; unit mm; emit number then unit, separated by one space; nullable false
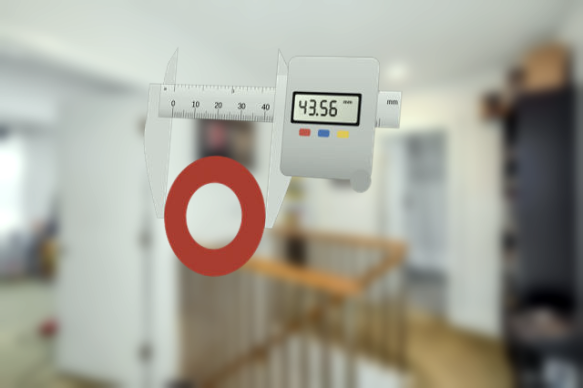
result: 43.56 mm
